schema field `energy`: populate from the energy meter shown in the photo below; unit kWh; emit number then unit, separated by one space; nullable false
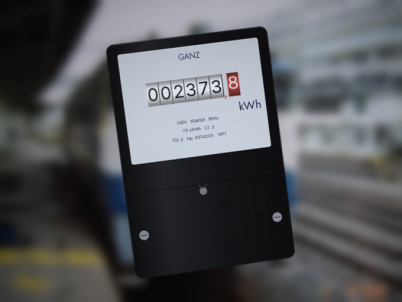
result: 2373.8 kWh
